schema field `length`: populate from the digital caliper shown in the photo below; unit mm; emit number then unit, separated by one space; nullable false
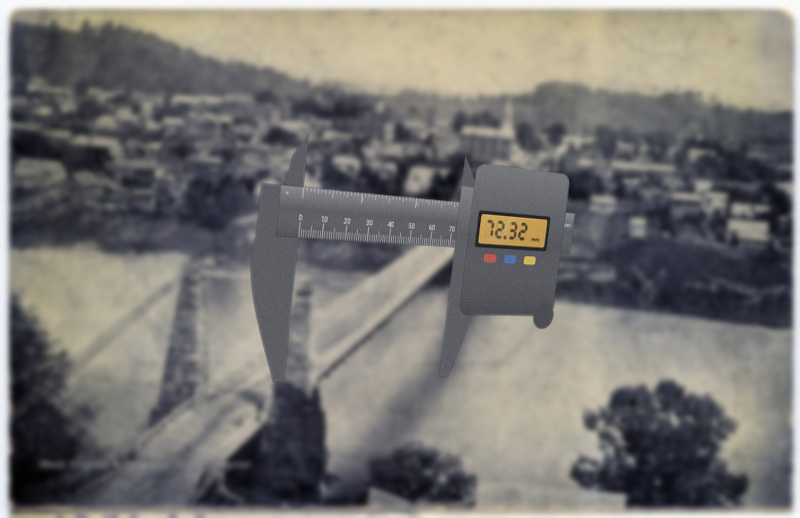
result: 72.32 mm
